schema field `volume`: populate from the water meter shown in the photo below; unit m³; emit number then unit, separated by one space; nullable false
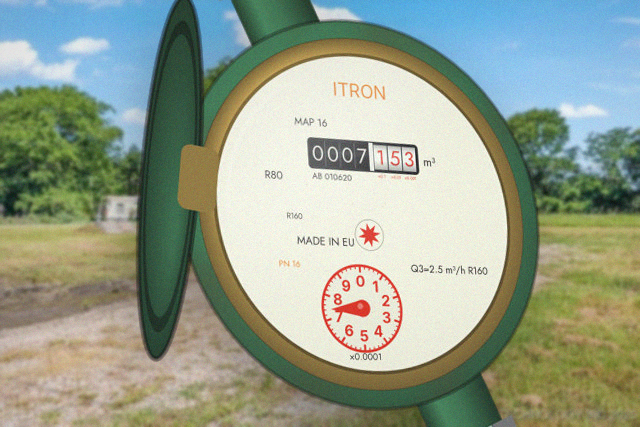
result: 7.1537 m³
